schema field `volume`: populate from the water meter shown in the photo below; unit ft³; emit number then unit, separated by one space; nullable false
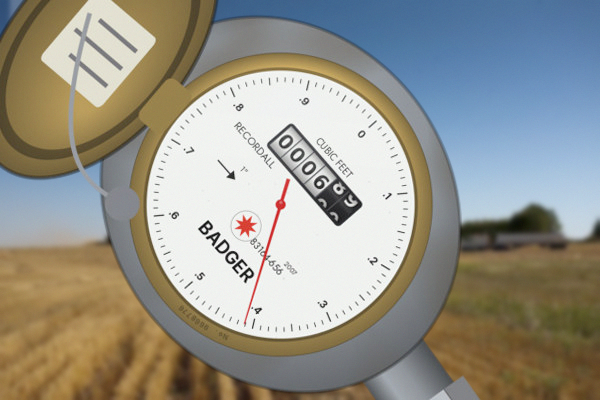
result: 689.41 ft³
